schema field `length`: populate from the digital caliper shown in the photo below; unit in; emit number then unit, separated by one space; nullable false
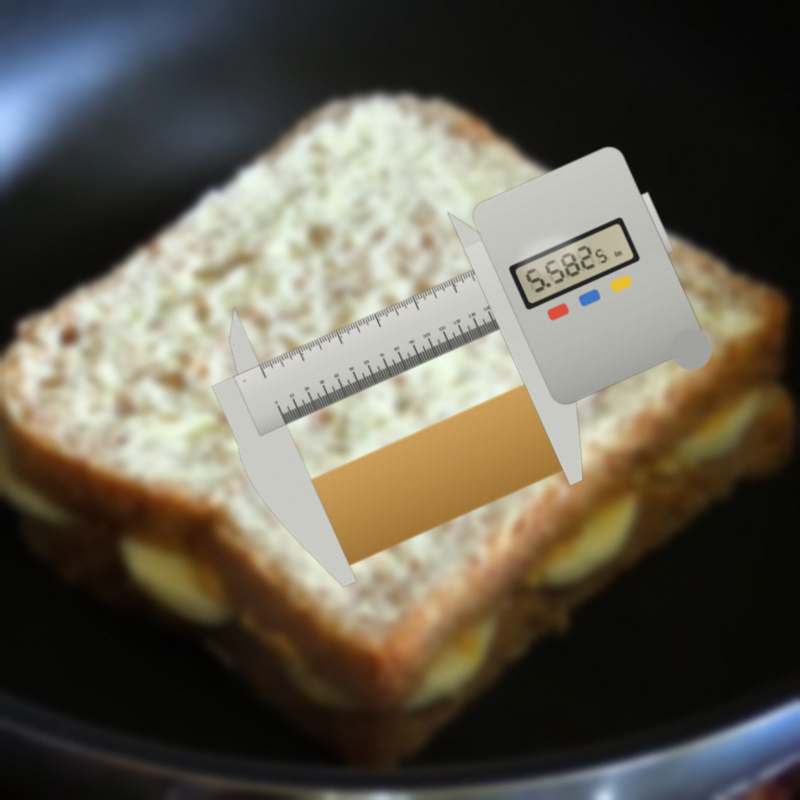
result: 5.5825 in
